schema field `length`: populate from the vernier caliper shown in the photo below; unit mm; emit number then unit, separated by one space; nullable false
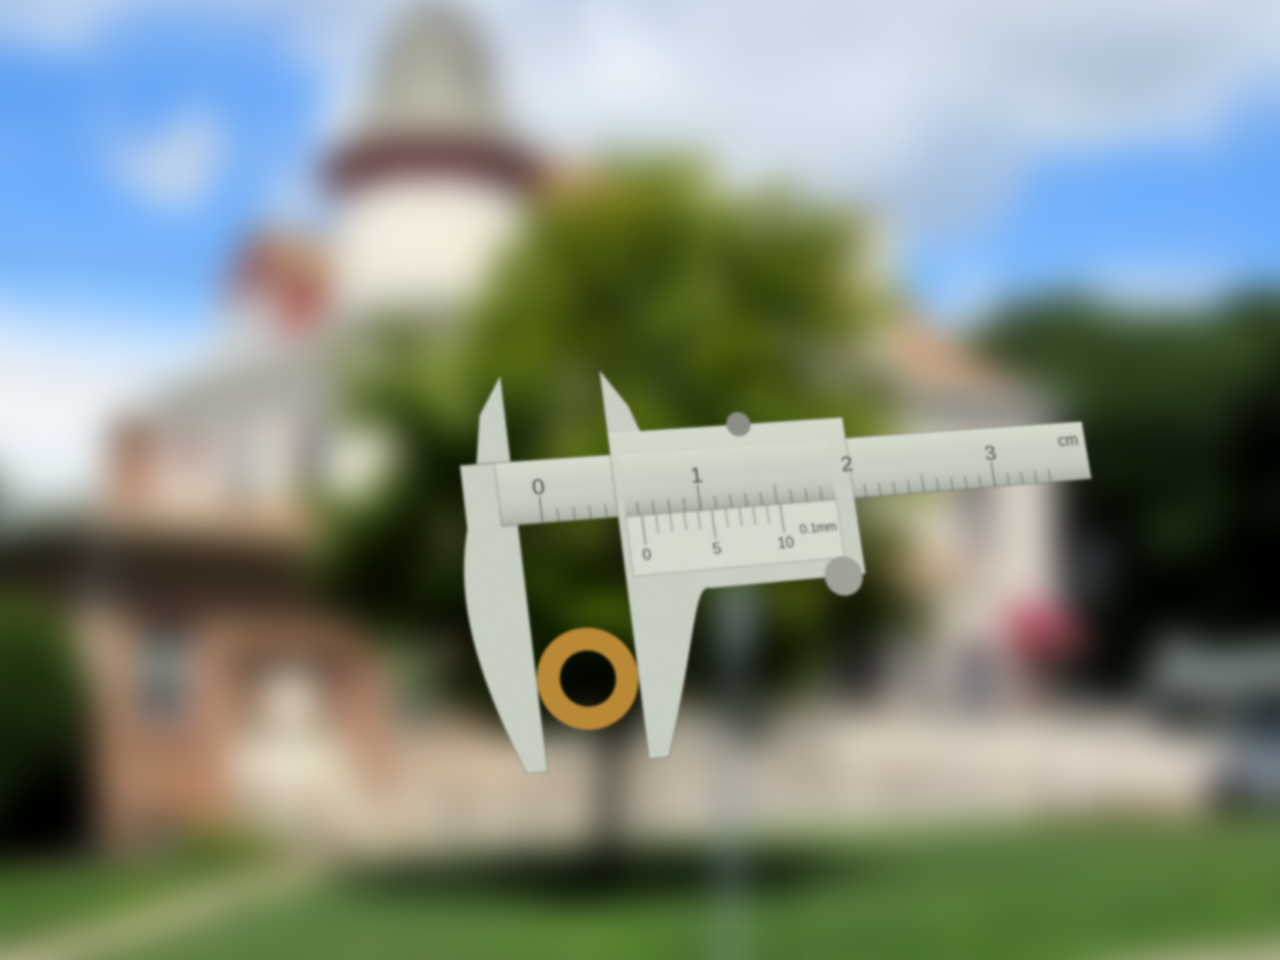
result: 6.2 mm
